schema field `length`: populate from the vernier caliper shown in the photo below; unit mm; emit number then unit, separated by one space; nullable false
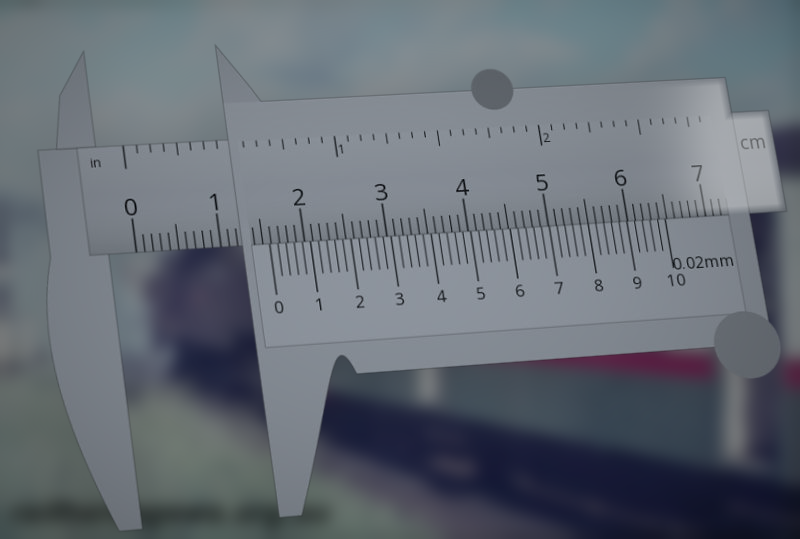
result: 15.8 mm
